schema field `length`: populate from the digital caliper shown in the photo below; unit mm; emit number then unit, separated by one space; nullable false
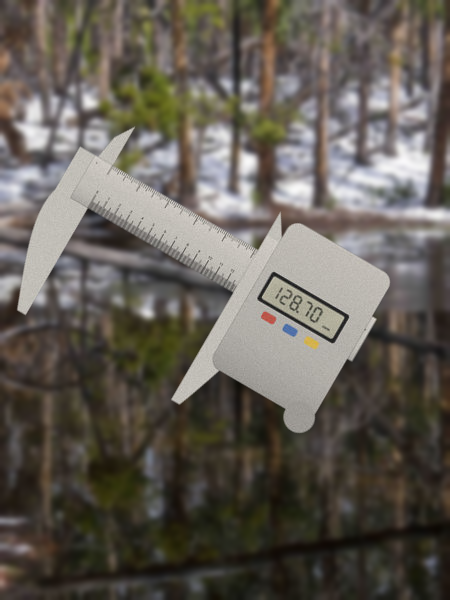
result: 128.70 mm
